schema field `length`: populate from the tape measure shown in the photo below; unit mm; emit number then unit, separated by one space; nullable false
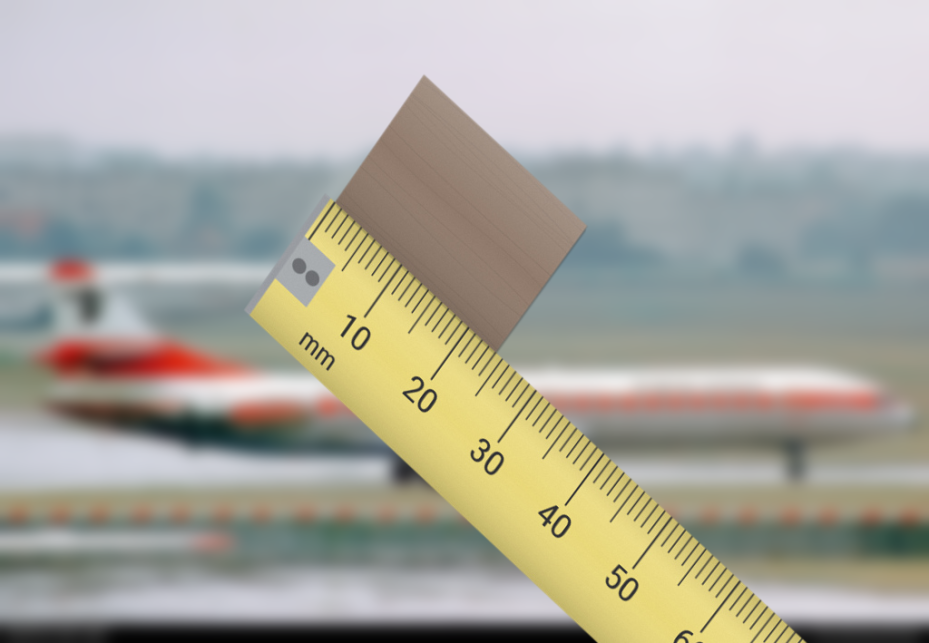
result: 24 mm
